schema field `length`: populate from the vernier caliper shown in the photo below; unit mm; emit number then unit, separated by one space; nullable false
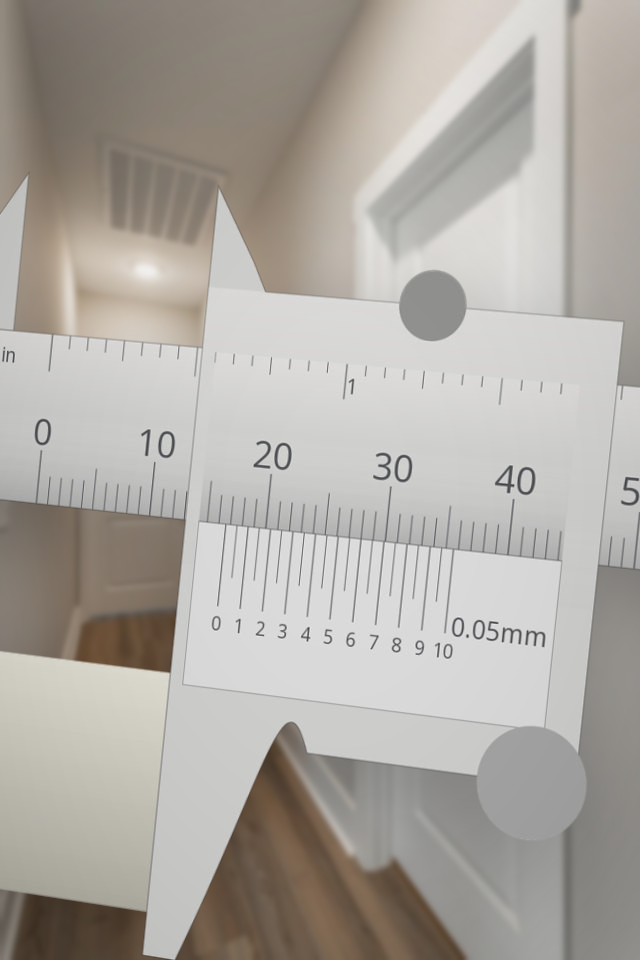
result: 16.6 mm
